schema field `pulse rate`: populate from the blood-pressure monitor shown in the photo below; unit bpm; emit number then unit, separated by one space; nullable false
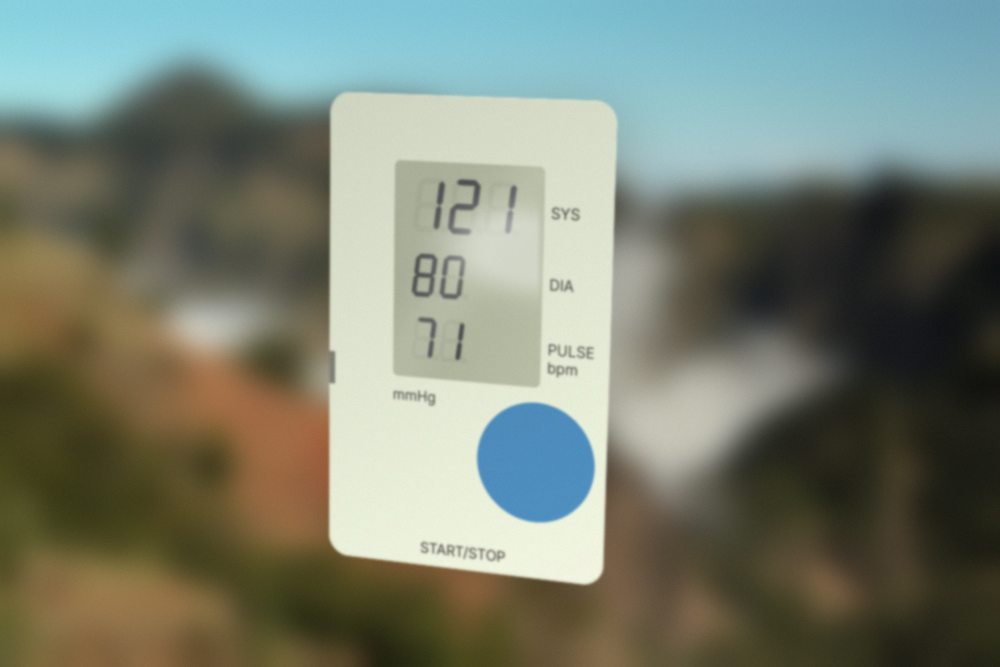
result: 71 bpm
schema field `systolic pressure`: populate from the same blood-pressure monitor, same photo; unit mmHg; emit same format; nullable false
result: 121 mmHg
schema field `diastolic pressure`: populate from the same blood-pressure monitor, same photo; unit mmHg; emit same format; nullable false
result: 80 mmHg
